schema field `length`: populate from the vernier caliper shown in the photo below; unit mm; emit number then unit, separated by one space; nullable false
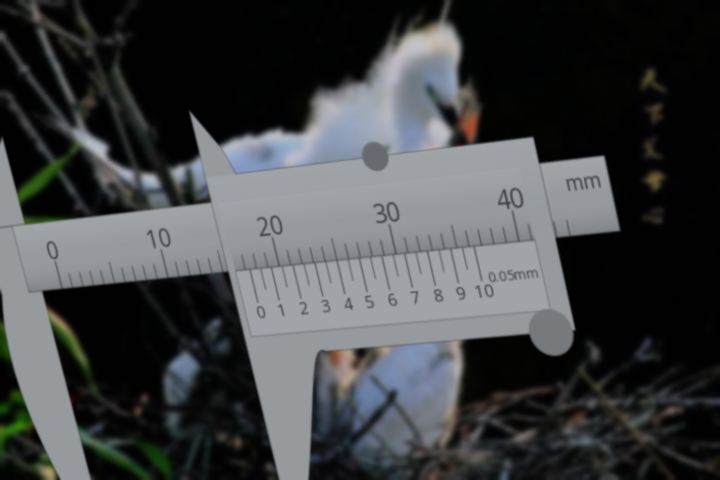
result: 17.4 mm
